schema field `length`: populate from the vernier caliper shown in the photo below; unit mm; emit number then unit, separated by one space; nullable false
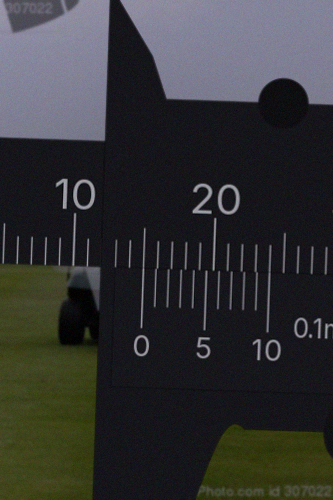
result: 15.0 mm
